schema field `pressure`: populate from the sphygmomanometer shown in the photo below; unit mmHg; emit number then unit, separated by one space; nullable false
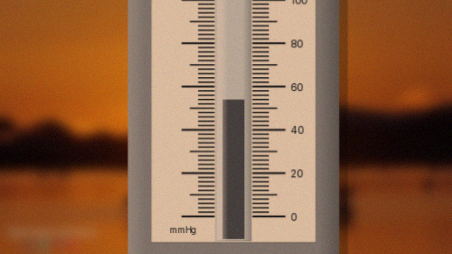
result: 54 mmHg
